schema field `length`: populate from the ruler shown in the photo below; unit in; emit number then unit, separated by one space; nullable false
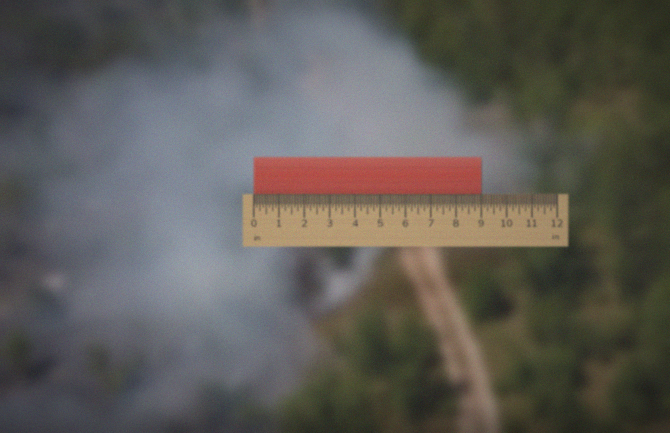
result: 9 in
